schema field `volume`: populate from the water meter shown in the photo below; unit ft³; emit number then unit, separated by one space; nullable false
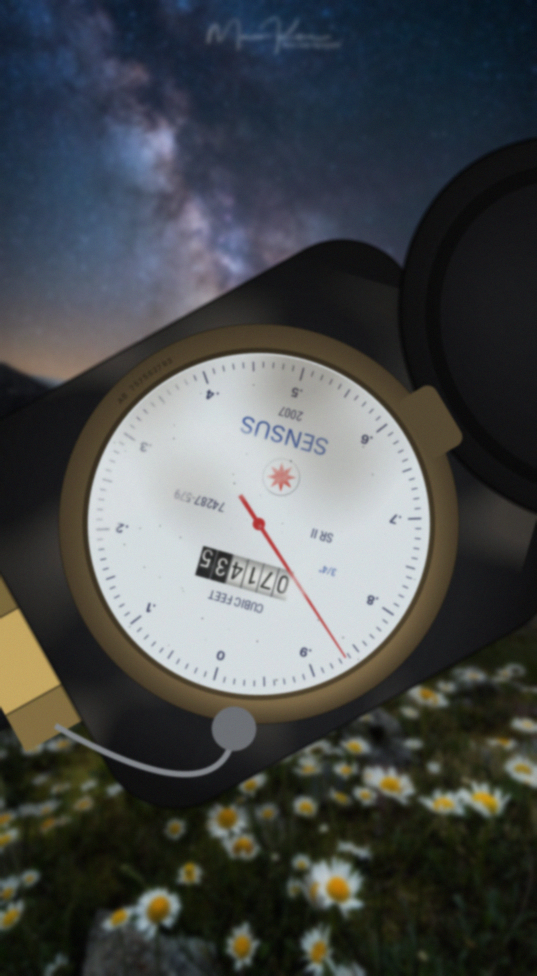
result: 71434.86 ft³
